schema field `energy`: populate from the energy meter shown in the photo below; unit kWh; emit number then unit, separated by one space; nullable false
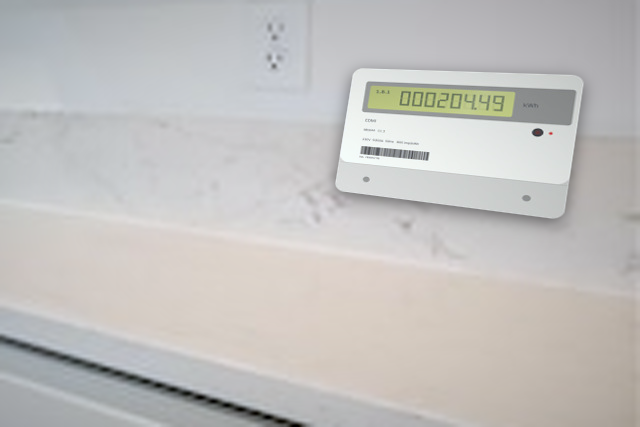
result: 204.49 kWh
